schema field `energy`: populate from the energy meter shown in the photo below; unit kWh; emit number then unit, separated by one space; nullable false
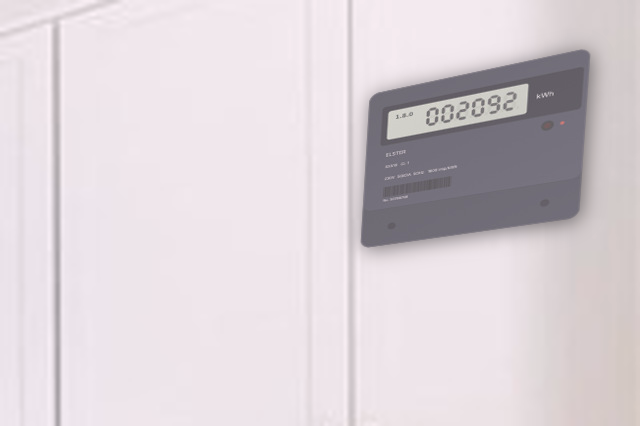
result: 2092 kWh
